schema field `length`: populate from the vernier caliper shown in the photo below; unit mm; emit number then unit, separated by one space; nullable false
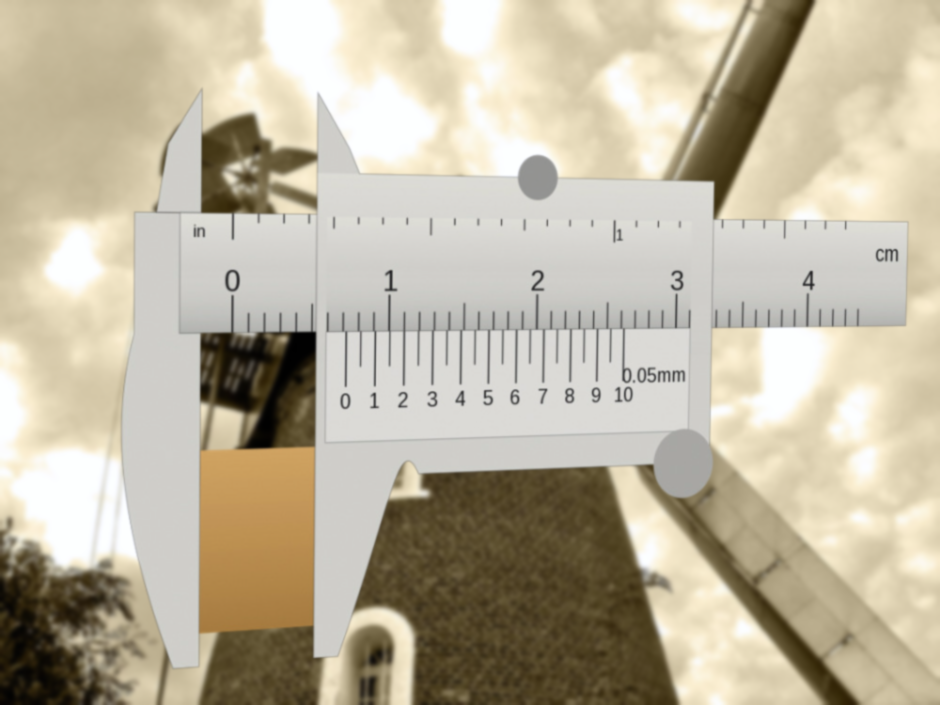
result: 7.2 mm
